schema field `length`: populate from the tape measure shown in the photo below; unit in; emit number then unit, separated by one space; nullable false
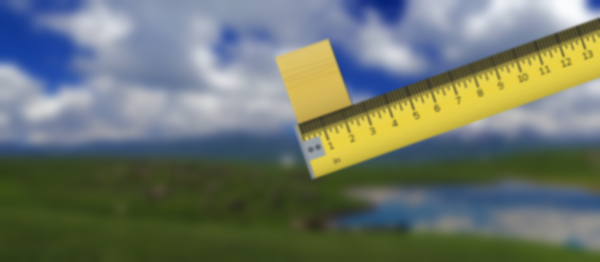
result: 2.5 in
